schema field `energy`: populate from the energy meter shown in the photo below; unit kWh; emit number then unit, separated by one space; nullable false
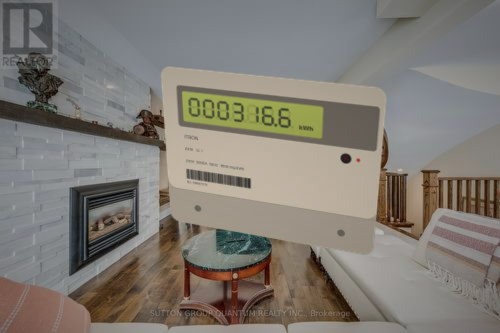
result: 316.6 kWh
